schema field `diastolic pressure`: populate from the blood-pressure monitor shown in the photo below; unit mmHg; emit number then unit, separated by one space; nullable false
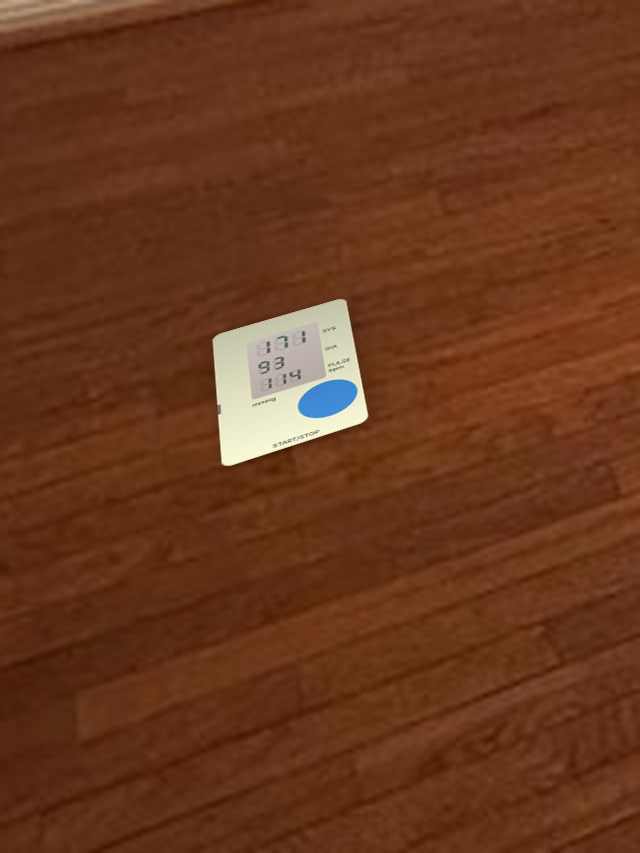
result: 93 mmHg
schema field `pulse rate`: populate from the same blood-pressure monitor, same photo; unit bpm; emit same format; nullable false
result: 114 bpm
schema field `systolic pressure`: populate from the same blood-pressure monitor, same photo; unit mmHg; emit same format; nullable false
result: 171 mmHg
